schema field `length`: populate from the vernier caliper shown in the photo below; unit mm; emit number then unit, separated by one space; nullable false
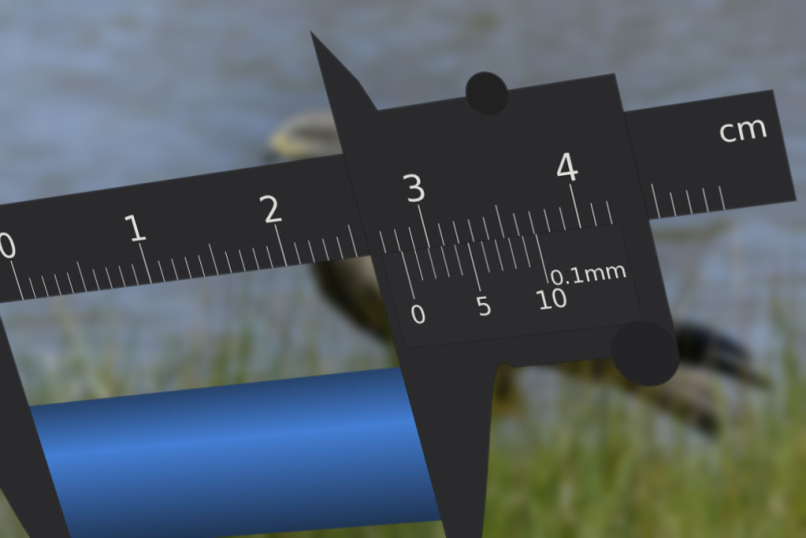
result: 28.1 mm
